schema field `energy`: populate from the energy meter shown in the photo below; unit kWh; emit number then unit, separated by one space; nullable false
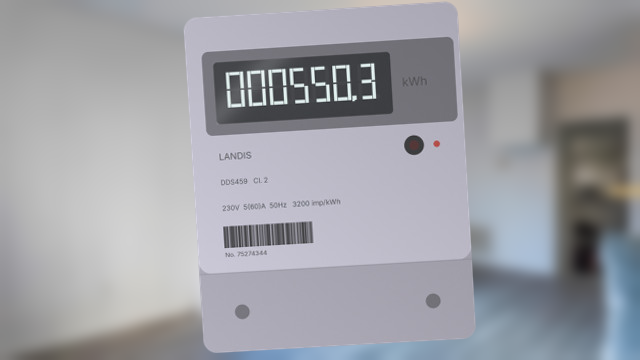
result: 550.3 kWh
